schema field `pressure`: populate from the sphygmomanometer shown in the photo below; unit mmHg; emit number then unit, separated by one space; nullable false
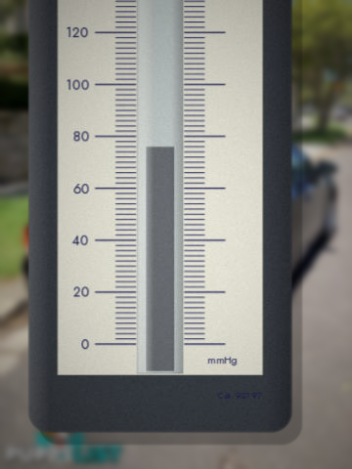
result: 76 mmHg
